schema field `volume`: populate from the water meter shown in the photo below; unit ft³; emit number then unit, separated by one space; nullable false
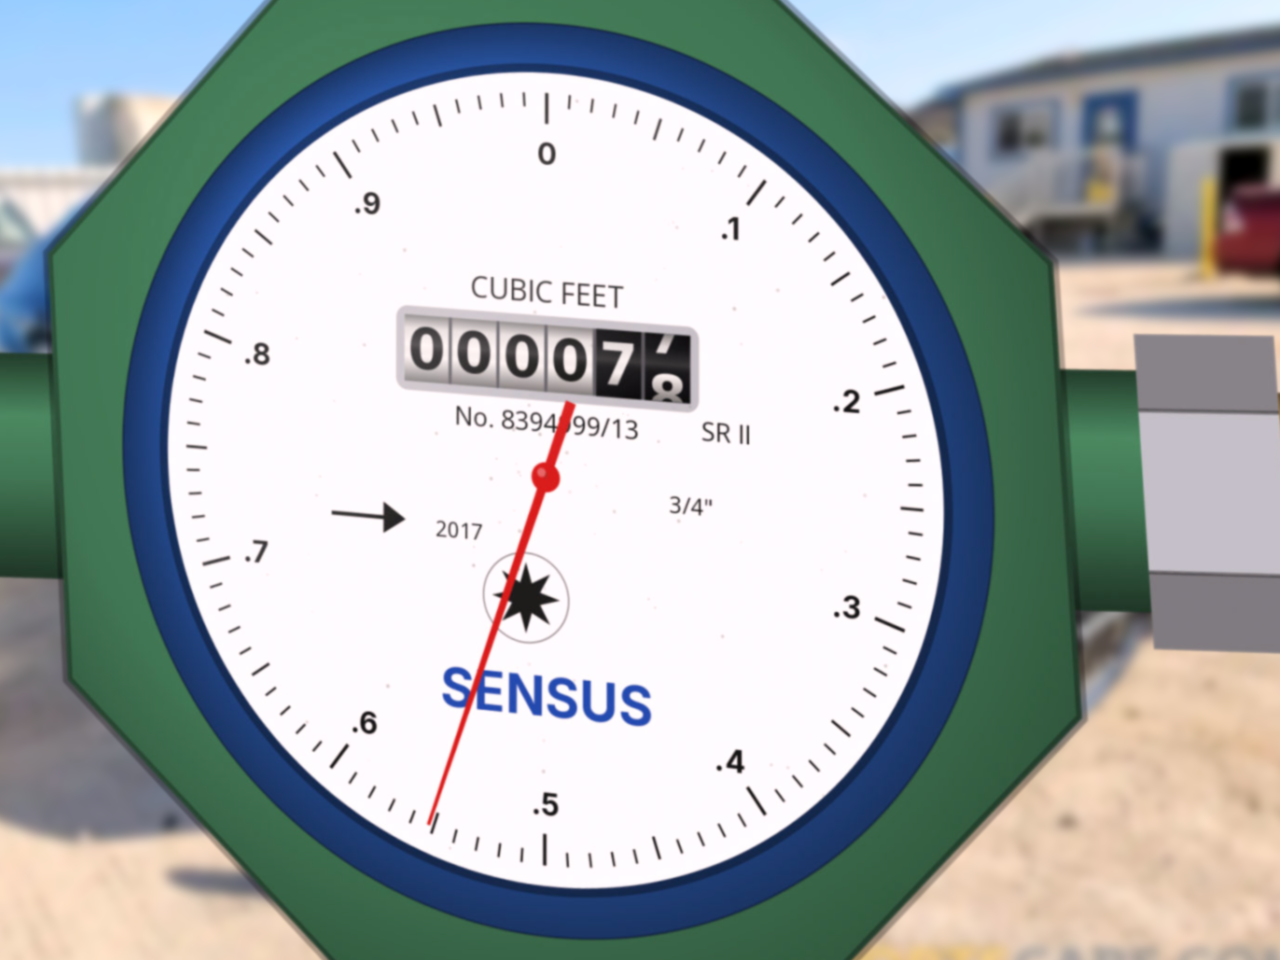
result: 77.55 ft³
